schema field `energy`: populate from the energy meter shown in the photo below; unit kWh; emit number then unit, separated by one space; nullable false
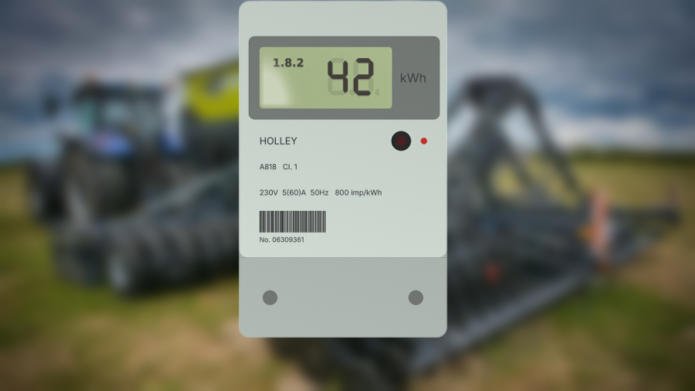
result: 42 kWh
